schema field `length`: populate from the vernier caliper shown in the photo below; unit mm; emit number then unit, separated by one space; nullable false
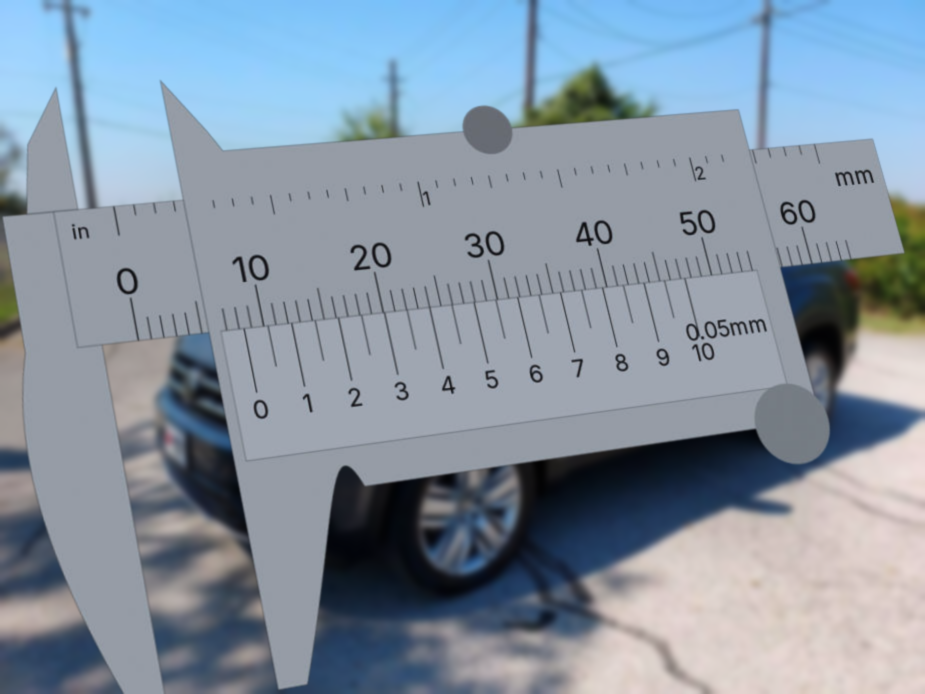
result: 8.4 mm
